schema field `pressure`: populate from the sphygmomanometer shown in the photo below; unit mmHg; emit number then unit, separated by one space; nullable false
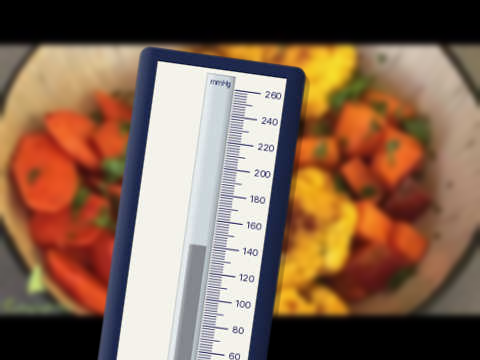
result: 140 mmHg
